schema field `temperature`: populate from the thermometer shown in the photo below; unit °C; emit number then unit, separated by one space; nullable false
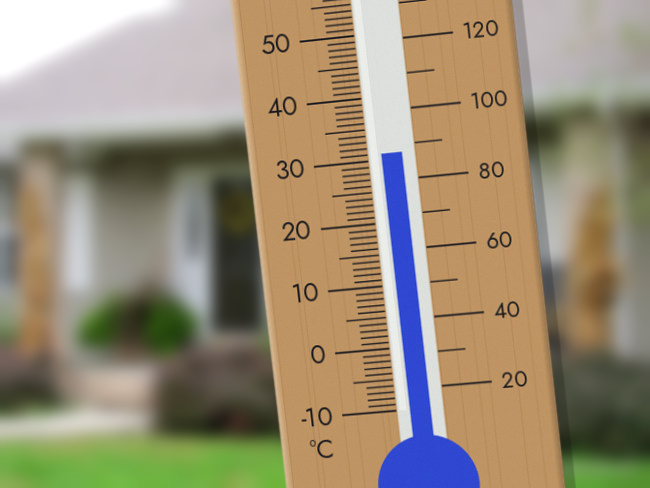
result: 31 °C
